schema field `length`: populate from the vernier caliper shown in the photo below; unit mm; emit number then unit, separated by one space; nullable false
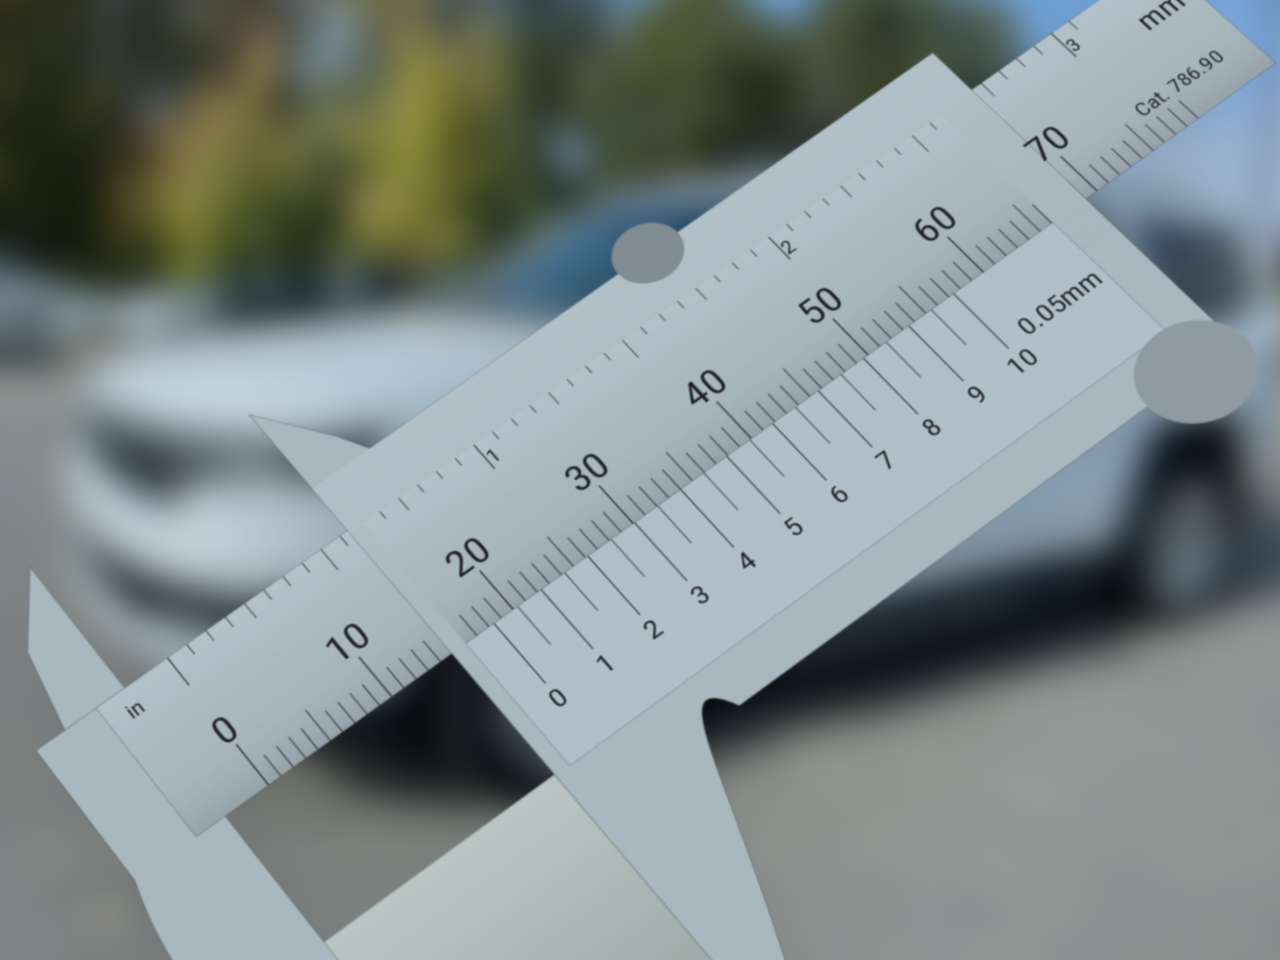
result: 18.4 mm
